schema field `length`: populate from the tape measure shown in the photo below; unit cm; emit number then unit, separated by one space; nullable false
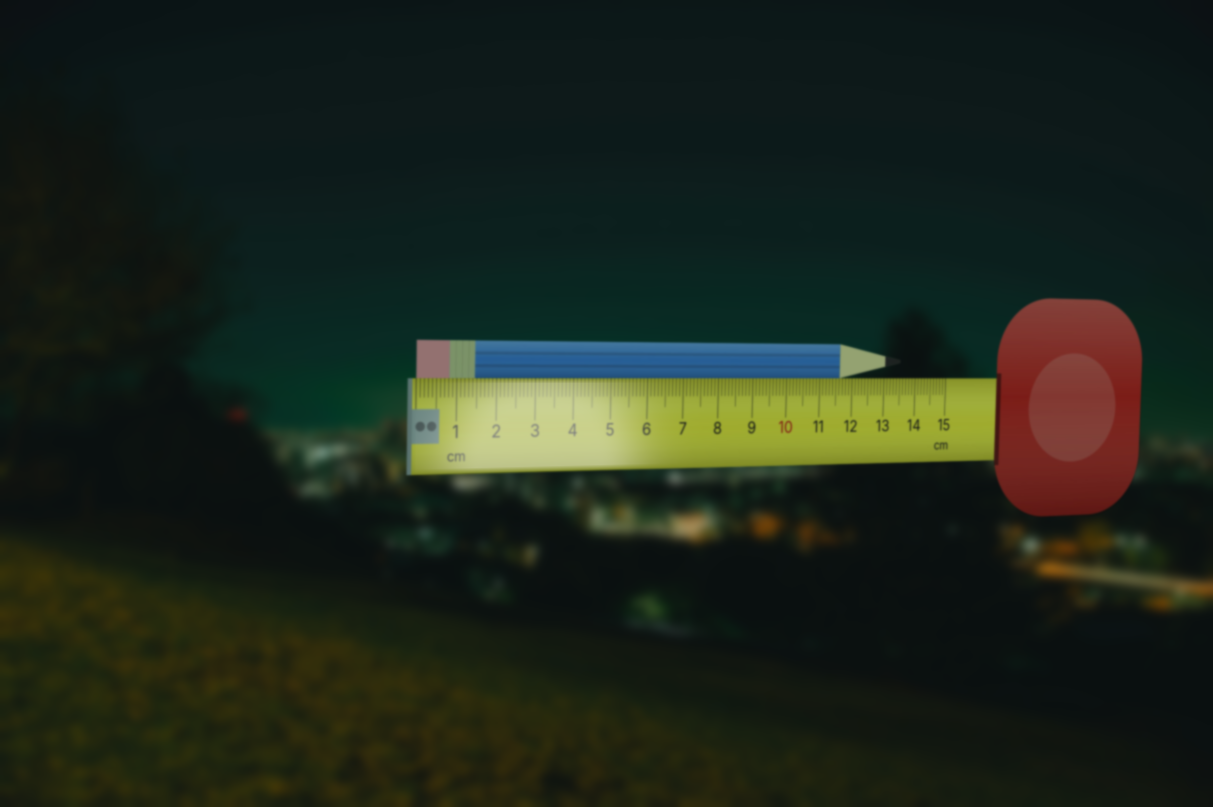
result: 13.5 cm
